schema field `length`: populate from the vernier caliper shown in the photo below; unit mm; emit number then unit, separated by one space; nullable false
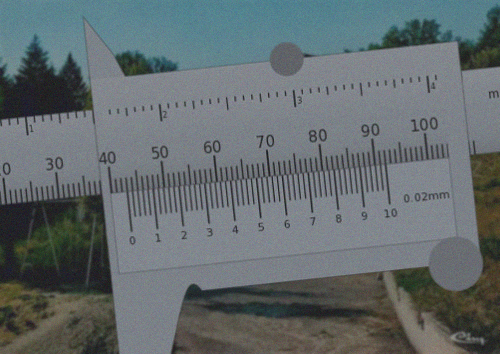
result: 43.0 mm
